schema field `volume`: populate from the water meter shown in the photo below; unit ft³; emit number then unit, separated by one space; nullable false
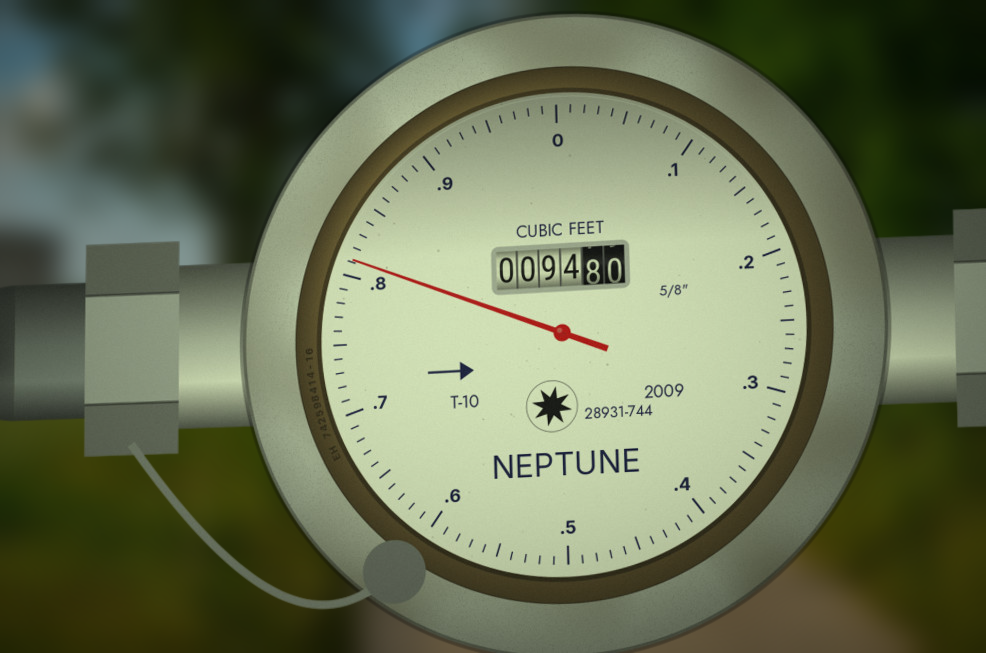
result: 9479.81 ft³
